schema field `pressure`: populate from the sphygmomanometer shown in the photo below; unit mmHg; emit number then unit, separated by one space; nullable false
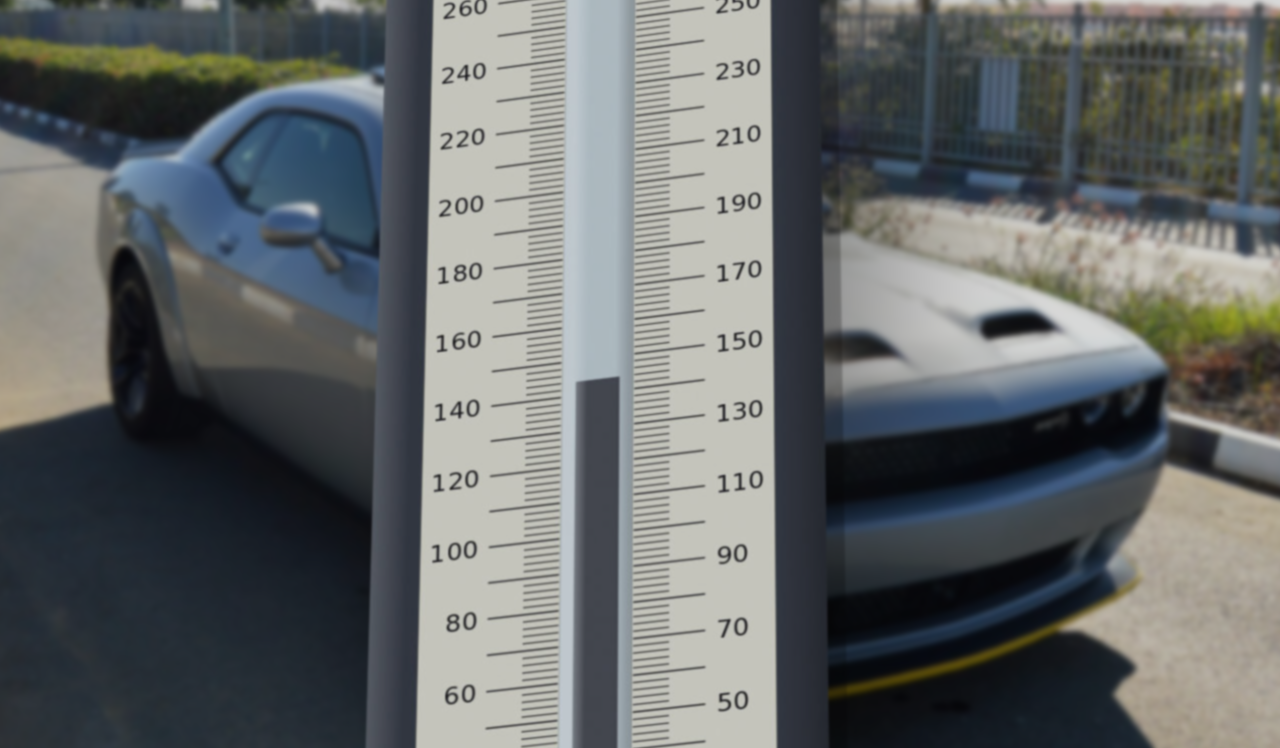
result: 144 mmHg
